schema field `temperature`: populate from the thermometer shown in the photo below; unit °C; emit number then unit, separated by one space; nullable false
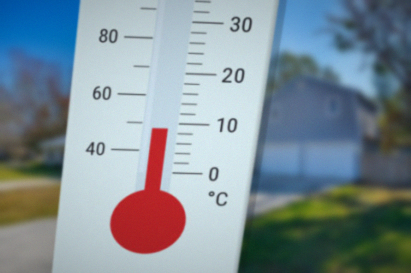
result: 9 °C
